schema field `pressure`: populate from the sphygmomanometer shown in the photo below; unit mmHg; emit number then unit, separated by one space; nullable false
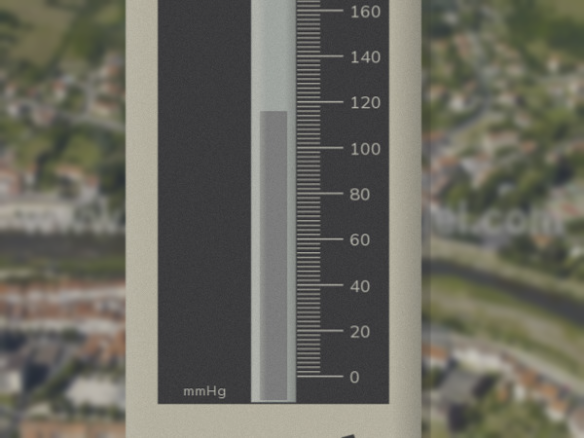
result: 116 mmHg
